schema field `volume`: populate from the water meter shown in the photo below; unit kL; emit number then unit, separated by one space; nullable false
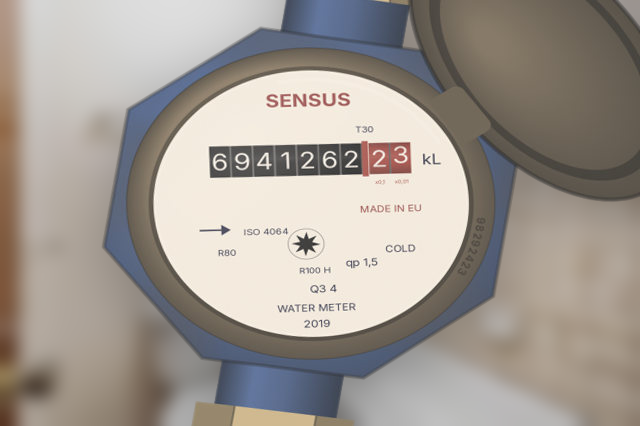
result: 6941262.23 kL
